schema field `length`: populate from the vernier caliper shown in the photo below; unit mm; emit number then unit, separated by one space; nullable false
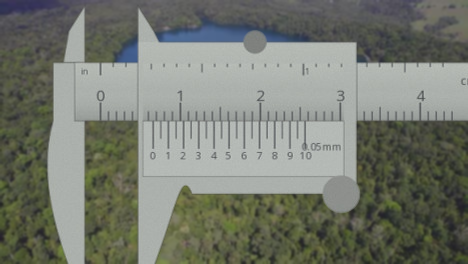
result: 6.6 mm
